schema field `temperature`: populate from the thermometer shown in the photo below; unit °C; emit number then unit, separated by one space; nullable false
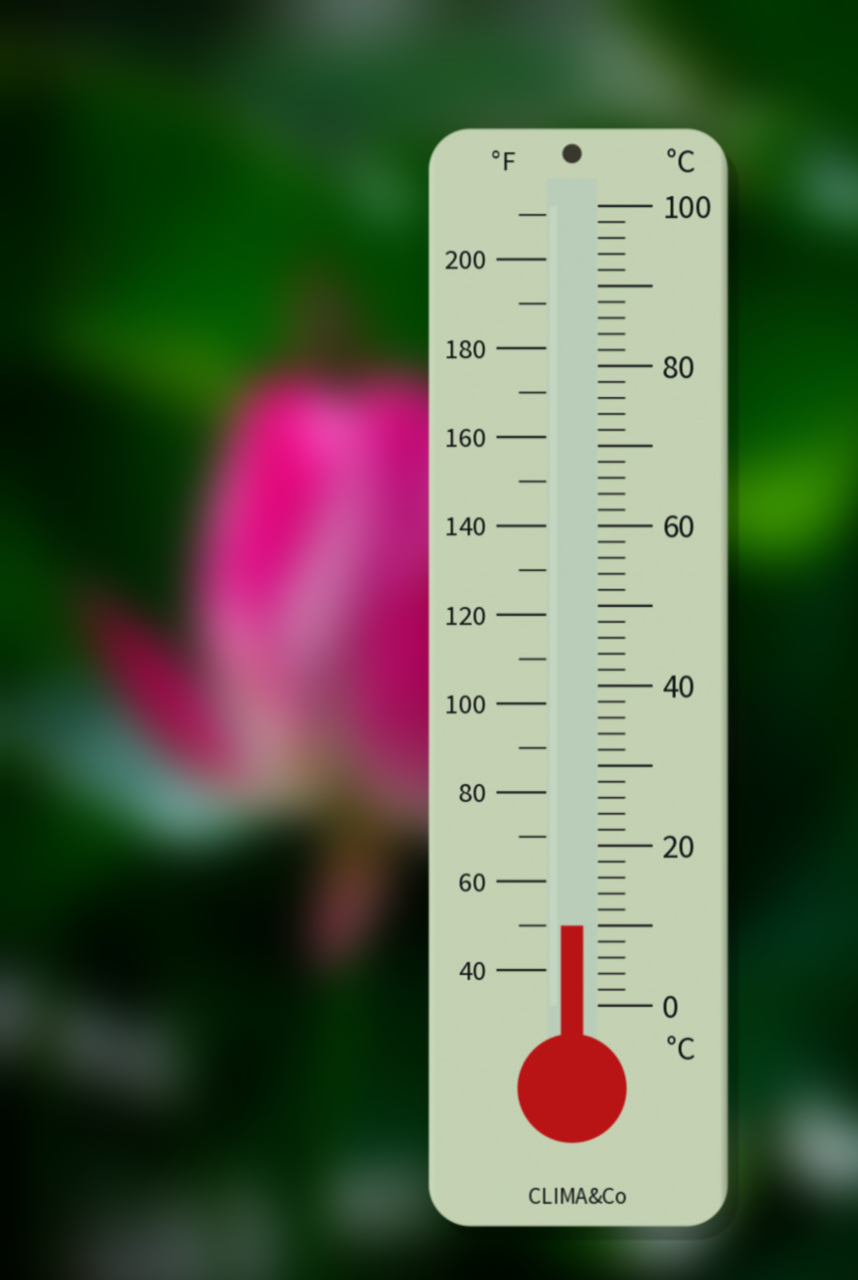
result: 10 °C
